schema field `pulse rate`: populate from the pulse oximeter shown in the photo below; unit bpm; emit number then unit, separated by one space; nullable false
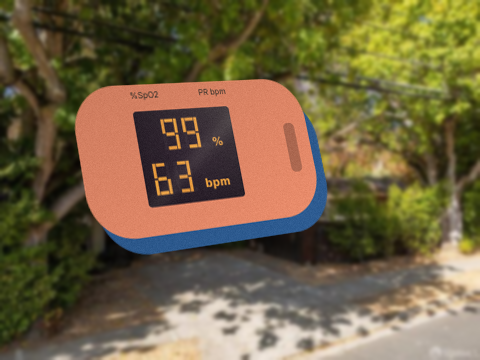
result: 63 bpm
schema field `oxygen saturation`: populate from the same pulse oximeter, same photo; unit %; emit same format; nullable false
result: 99 %
